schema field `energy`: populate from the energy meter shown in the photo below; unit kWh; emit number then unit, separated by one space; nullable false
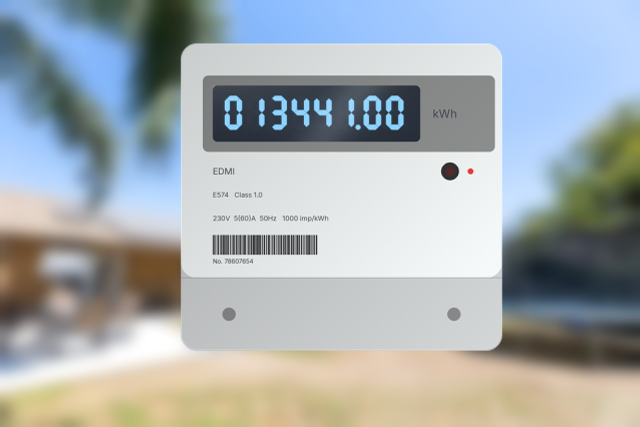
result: 13441.00 kWh
